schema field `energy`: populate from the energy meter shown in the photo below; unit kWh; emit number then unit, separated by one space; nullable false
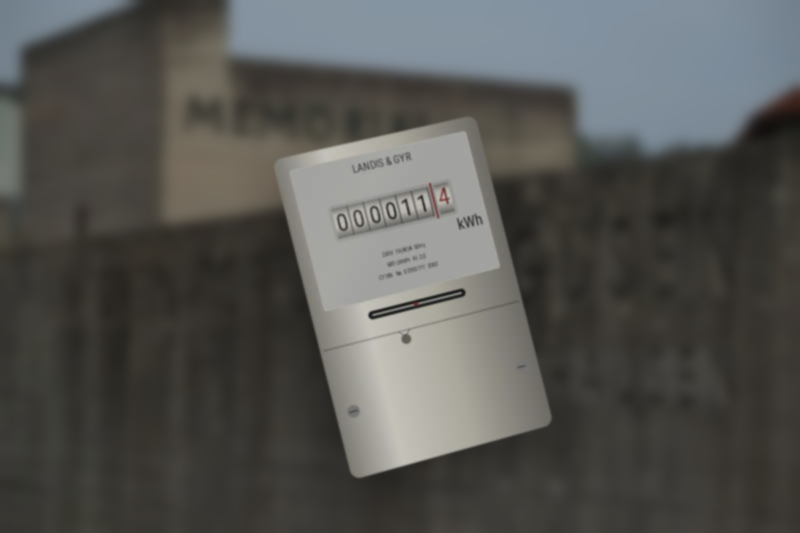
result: 11.4 kWh
